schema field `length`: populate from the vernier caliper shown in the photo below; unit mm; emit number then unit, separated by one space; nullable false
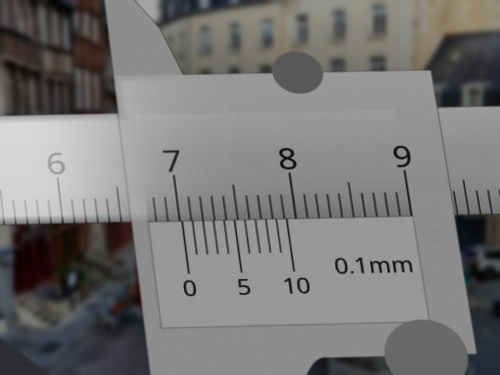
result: 70.2 mm
